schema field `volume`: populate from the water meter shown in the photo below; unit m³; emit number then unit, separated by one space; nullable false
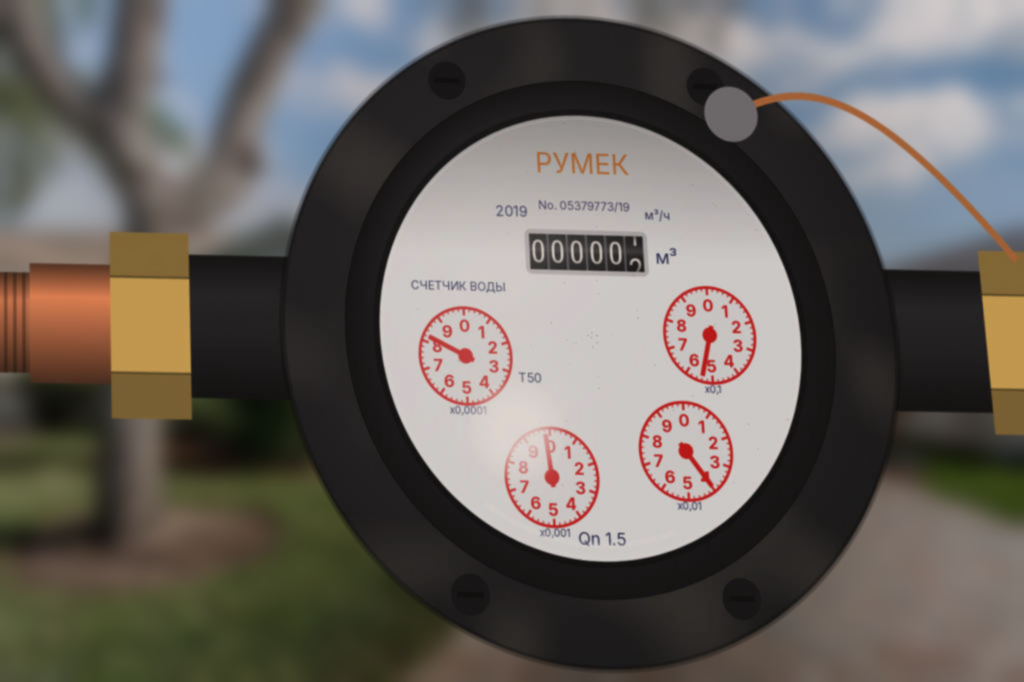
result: 1.5398 m³
